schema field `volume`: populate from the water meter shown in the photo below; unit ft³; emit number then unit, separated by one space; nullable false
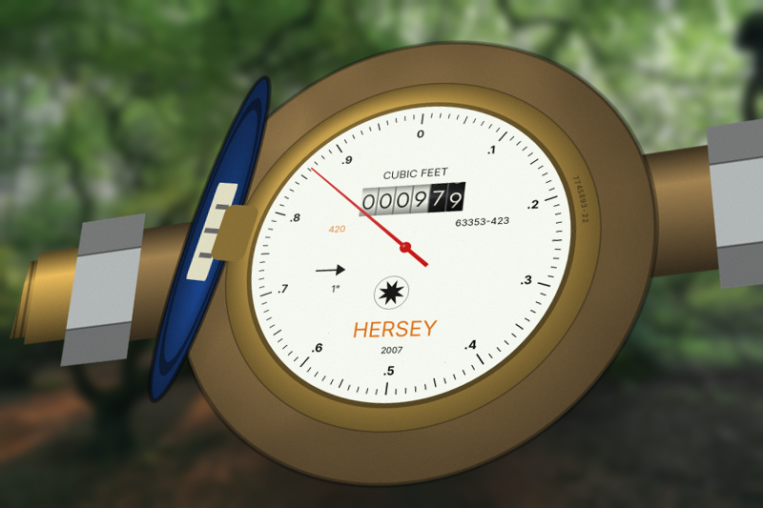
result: 978.86 ft³
